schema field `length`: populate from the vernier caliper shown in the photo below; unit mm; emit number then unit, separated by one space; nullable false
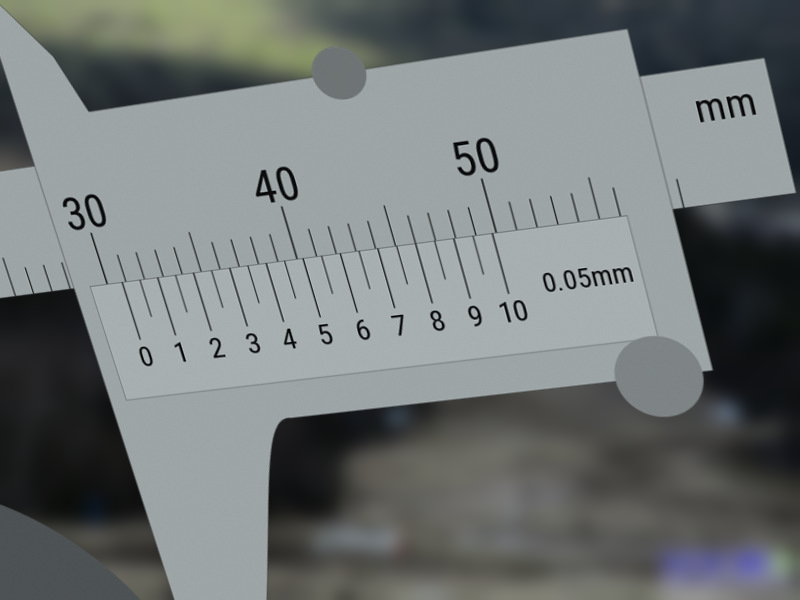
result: 30.8 mm
